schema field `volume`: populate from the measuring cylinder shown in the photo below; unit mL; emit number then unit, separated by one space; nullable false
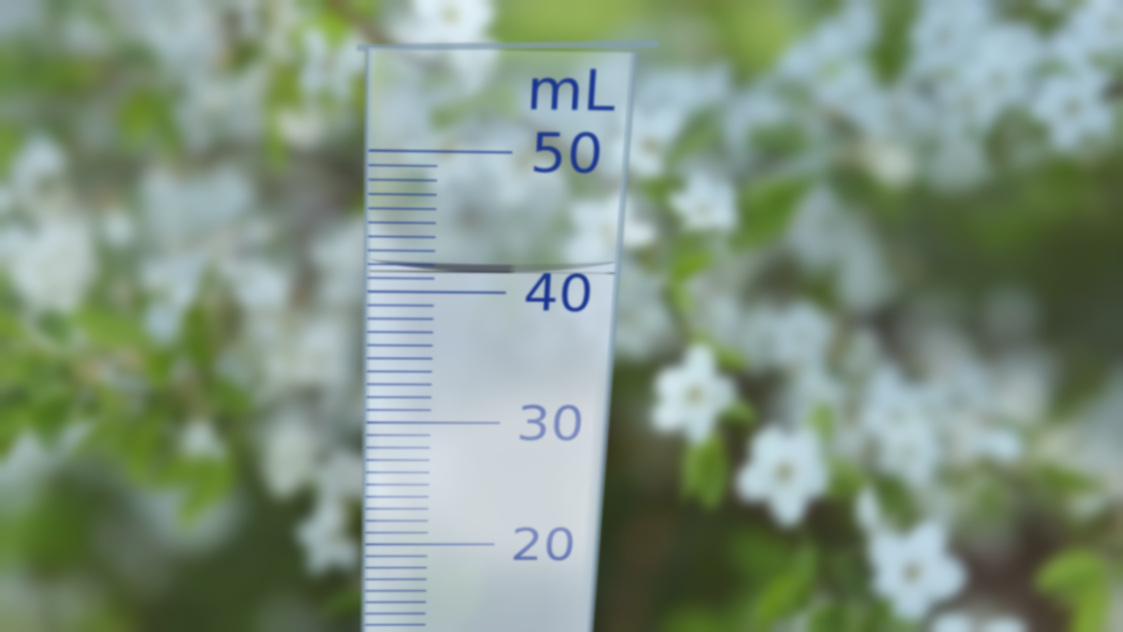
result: 41.5 mL
